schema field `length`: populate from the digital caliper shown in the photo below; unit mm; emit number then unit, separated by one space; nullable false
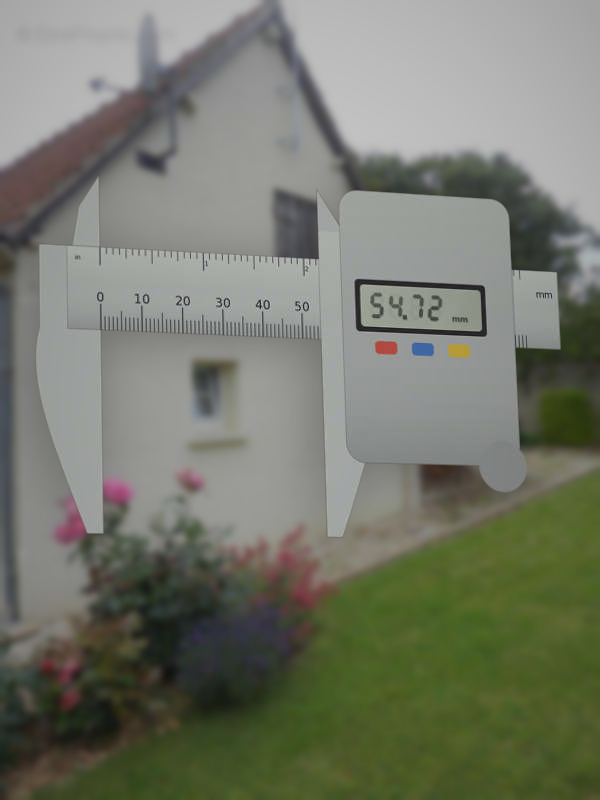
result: 54.72 mm
